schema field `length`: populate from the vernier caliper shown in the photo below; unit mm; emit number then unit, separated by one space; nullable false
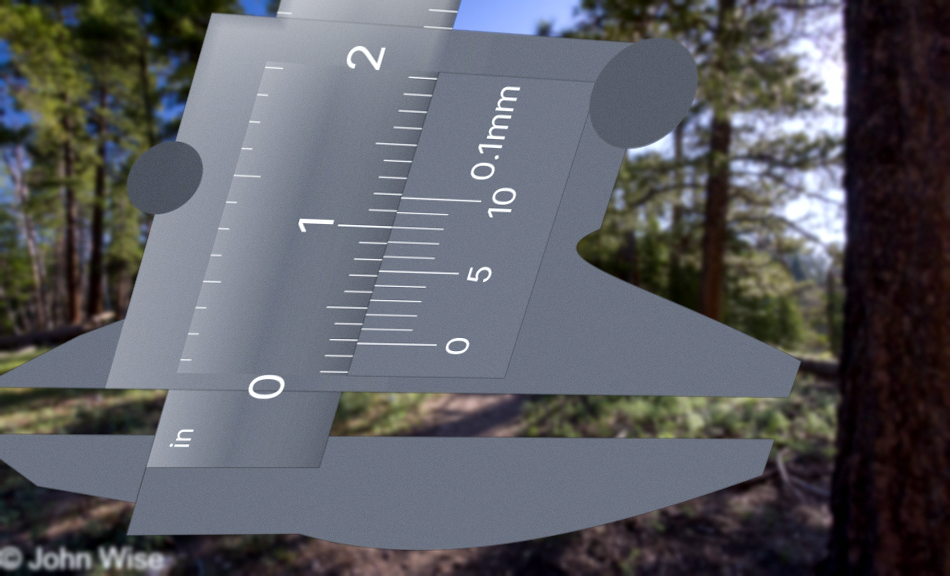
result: 2.8 mm
